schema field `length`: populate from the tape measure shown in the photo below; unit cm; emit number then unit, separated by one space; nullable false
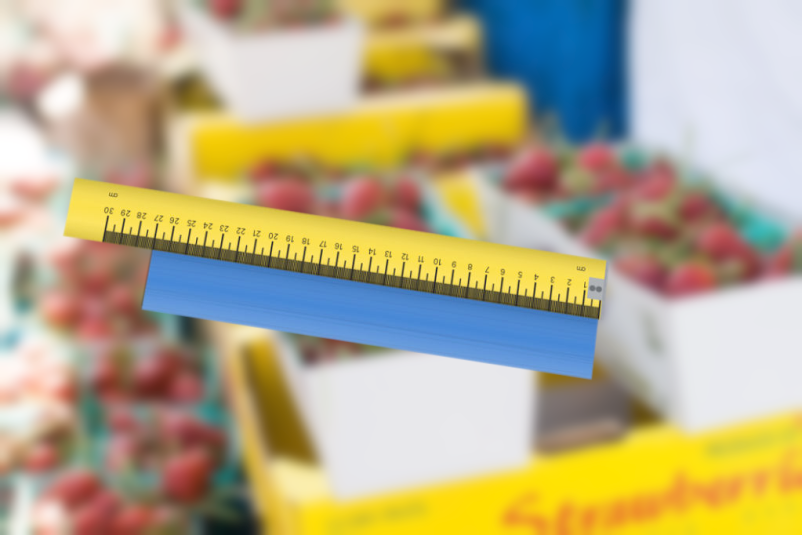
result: 27 cm
